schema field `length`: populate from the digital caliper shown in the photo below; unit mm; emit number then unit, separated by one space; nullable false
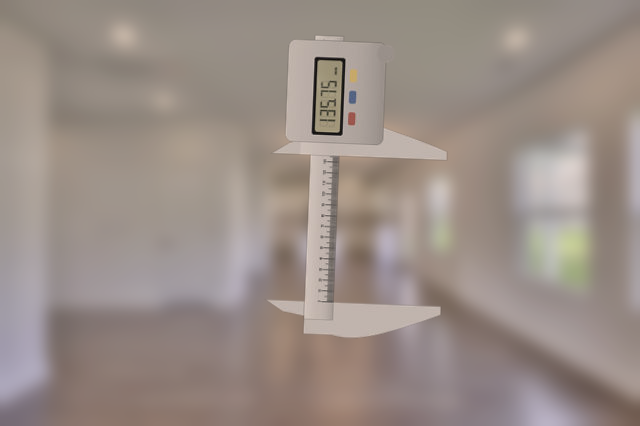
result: 135.75 mm
